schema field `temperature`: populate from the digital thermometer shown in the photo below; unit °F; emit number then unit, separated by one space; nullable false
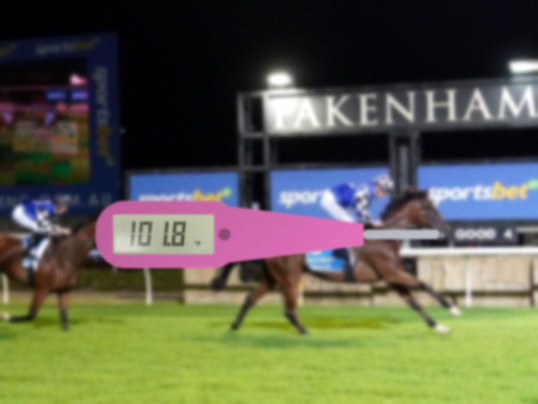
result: 101.8 °F
